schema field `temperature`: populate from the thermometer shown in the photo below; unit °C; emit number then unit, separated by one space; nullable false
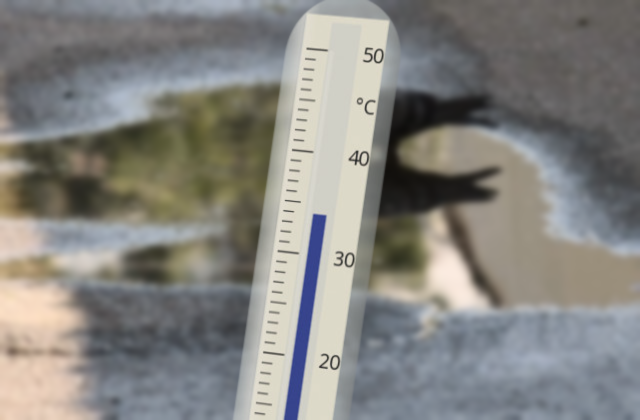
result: 34 °C
